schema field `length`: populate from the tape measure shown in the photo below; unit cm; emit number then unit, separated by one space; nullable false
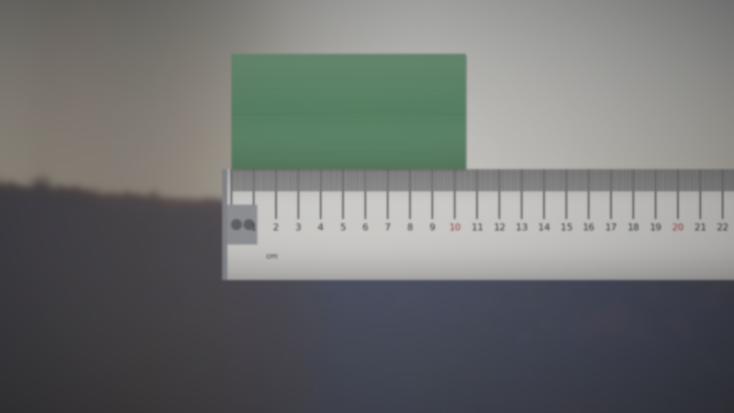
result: 10.5 cm
